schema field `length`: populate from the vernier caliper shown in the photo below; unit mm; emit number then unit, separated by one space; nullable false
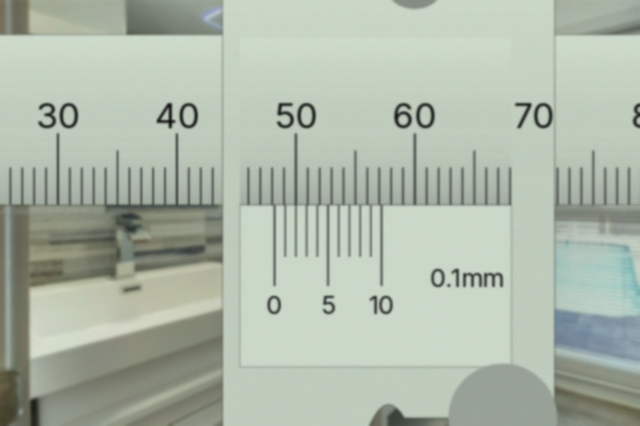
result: 48.2 mm
